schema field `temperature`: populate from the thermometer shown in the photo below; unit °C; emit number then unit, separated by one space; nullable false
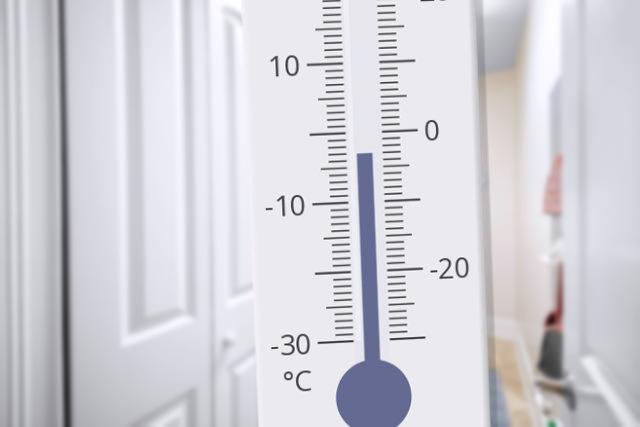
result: -3 °C
